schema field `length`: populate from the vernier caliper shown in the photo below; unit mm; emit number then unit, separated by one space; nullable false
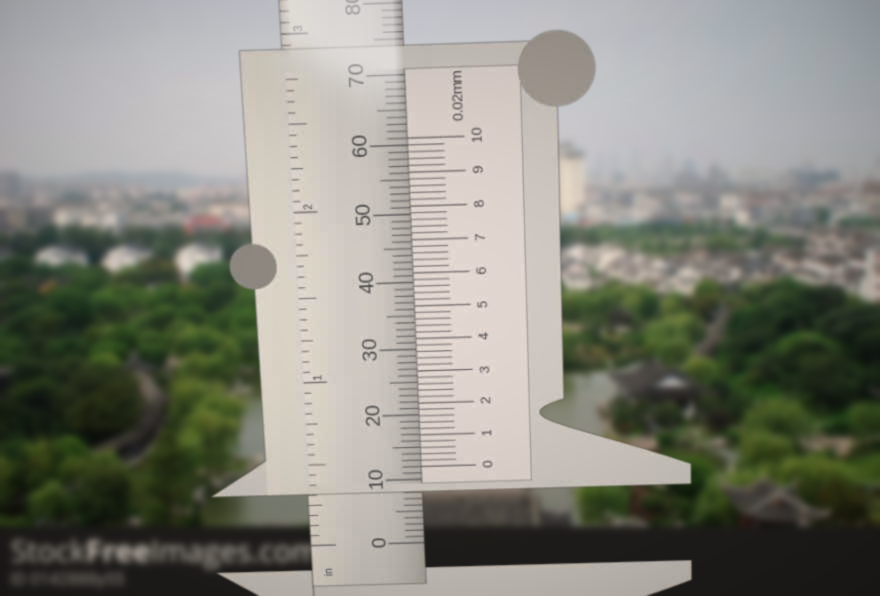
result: 12.0 mm
